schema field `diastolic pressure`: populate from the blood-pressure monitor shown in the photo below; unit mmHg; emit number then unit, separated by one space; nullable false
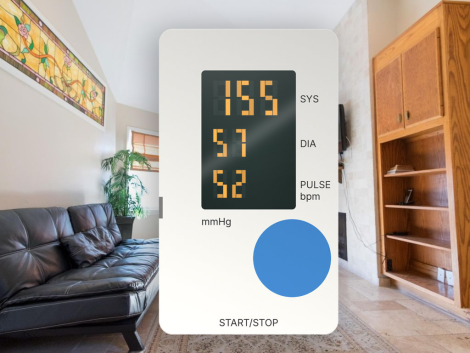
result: 57 mmHg
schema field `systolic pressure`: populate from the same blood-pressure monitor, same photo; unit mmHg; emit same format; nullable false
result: 155 mmHg
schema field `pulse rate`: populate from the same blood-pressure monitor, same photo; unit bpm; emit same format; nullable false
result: 52 bpm
